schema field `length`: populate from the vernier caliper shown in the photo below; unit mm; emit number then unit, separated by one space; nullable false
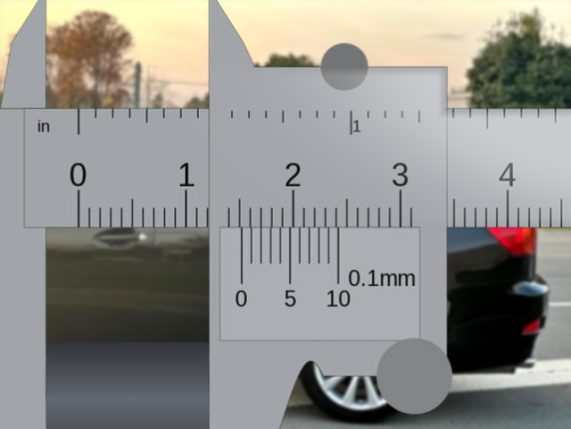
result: 15.2 mm
